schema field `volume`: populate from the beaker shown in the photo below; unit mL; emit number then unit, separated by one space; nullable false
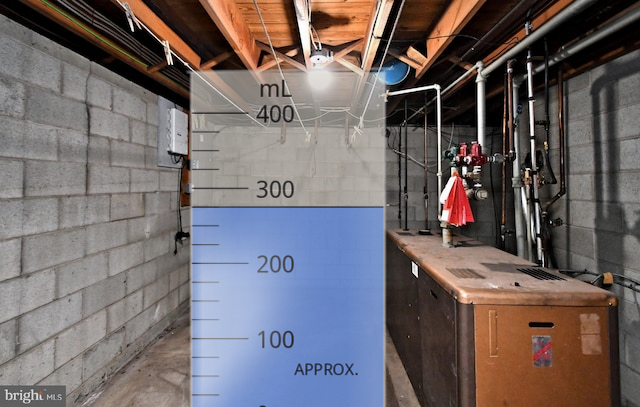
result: 275 mL
